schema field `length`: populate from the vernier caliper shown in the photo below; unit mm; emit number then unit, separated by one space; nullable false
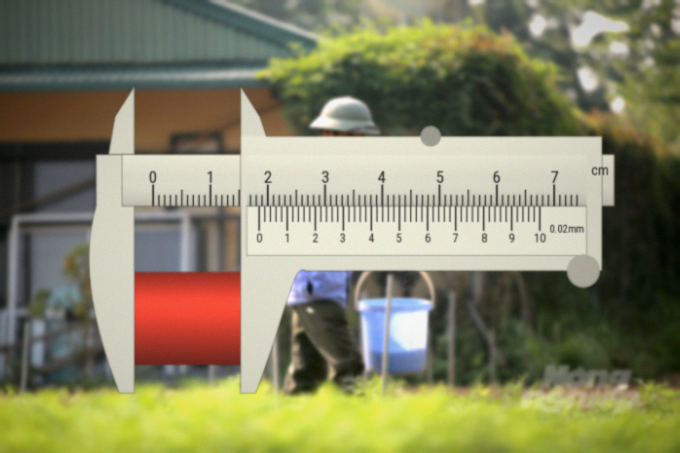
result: 18.5 mm
